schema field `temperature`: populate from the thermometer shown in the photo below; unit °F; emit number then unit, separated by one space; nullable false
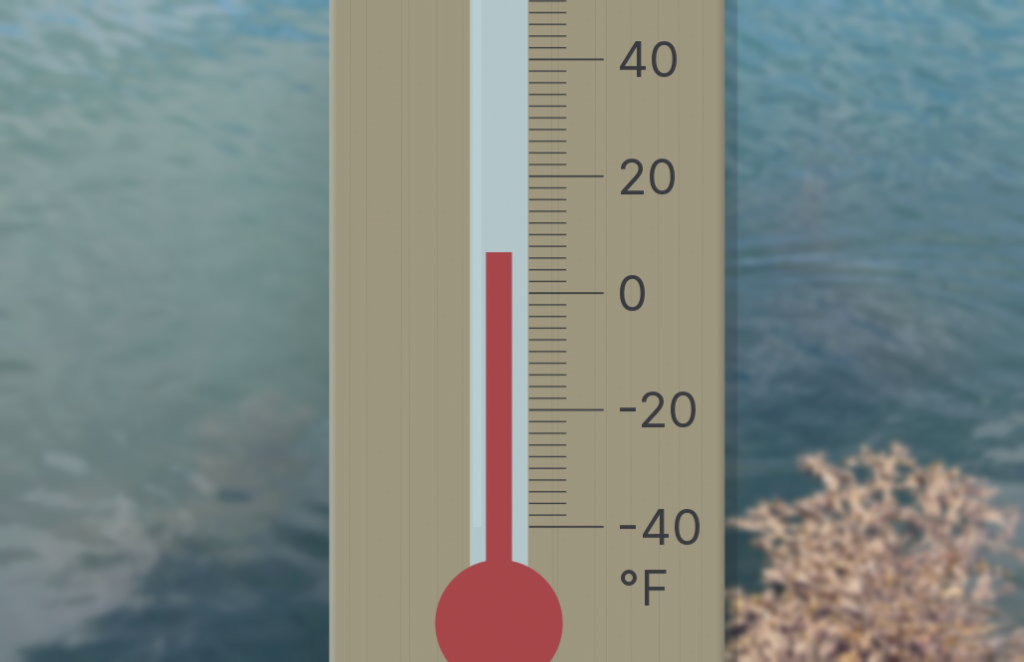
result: 7 °F
